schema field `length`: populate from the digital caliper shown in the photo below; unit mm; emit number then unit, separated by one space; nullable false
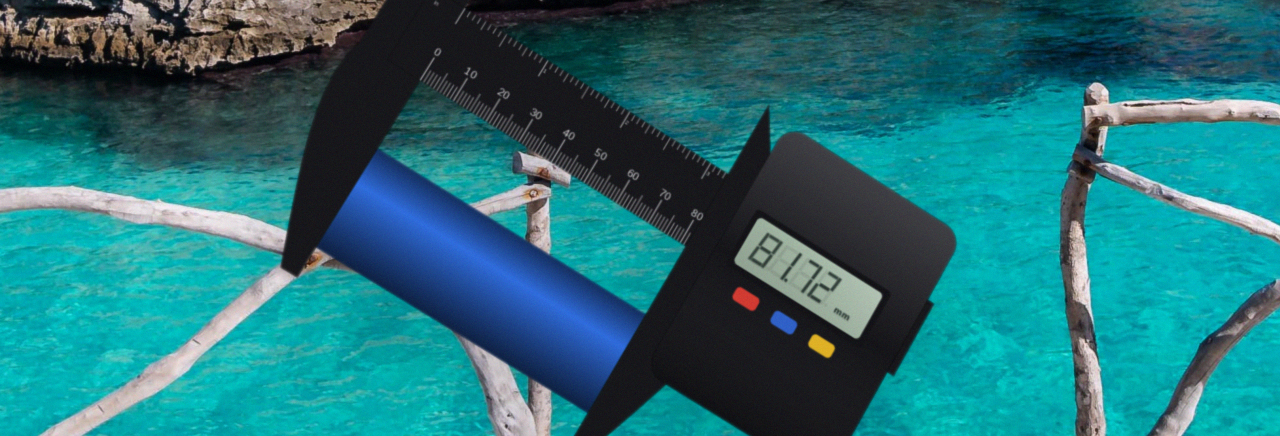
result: 81.72 mm
